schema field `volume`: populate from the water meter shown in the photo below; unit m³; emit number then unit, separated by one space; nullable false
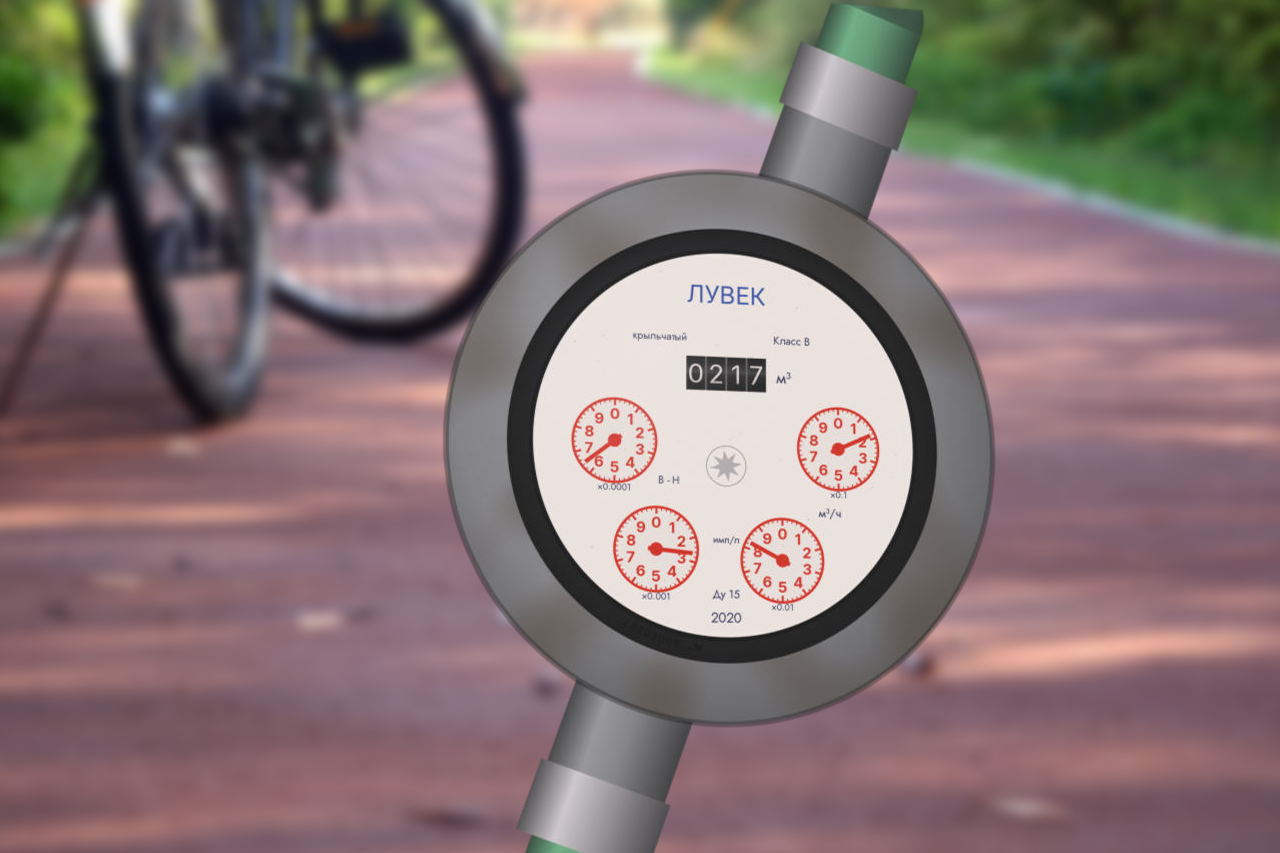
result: 217.1826 m³
